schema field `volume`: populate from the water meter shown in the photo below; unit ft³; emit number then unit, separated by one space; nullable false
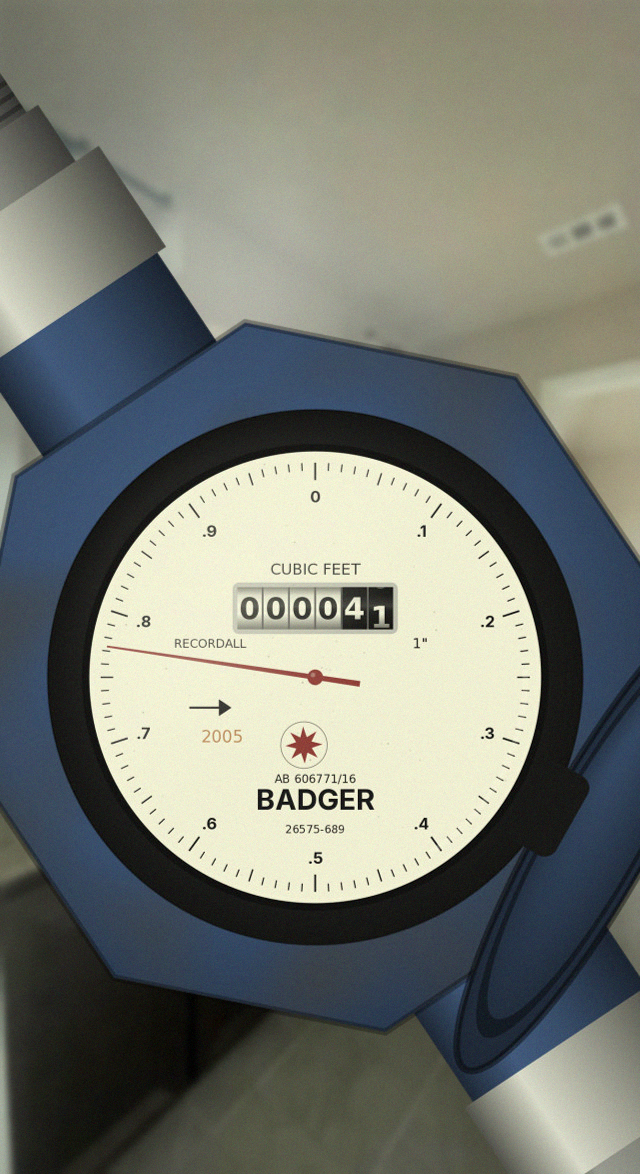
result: 40.77 ft³
